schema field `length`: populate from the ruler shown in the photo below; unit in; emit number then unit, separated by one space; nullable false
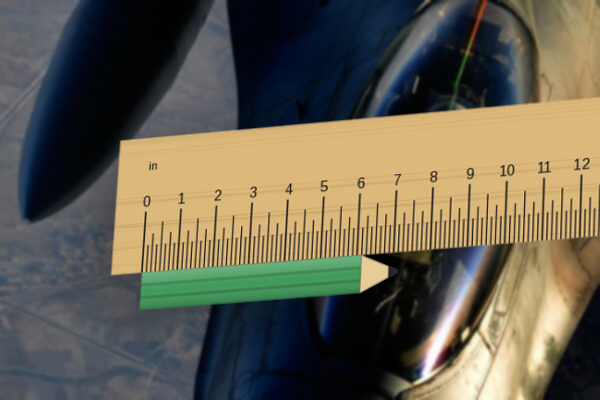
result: 7.125 in
